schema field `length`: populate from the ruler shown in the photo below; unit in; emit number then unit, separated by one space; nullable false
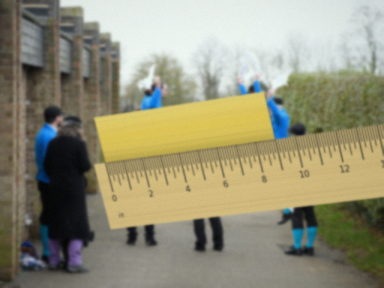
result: 9 in
